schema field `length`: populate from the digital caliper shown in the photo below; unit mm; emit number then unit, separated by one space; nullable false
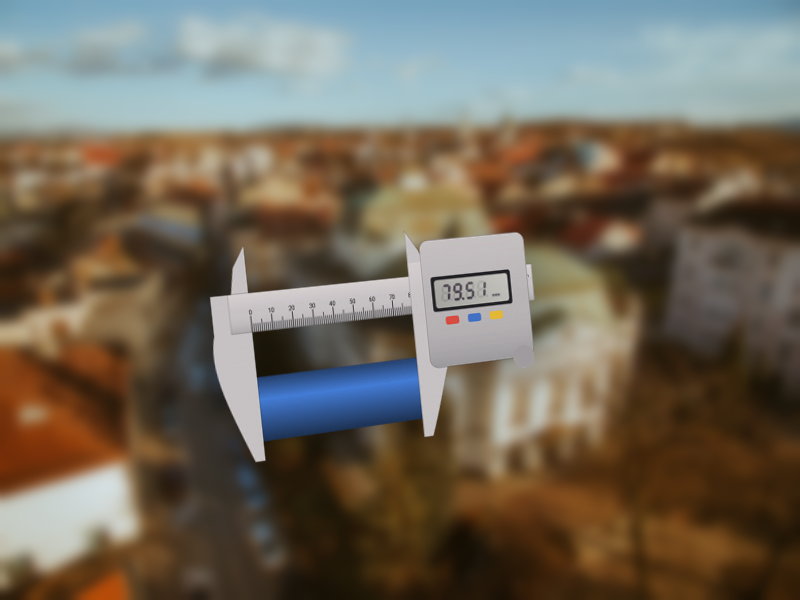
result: 79.51 mm
